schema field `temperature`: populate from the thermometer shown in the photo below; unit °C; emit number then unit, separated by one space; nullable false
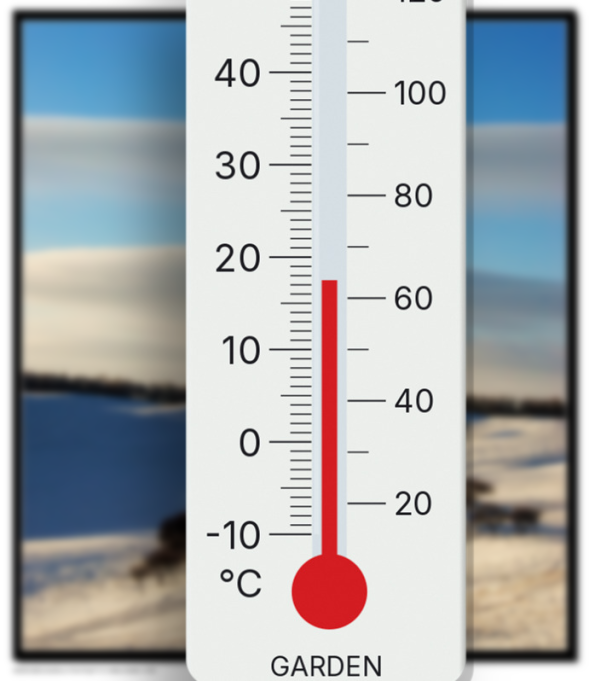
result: 17.5 °C
